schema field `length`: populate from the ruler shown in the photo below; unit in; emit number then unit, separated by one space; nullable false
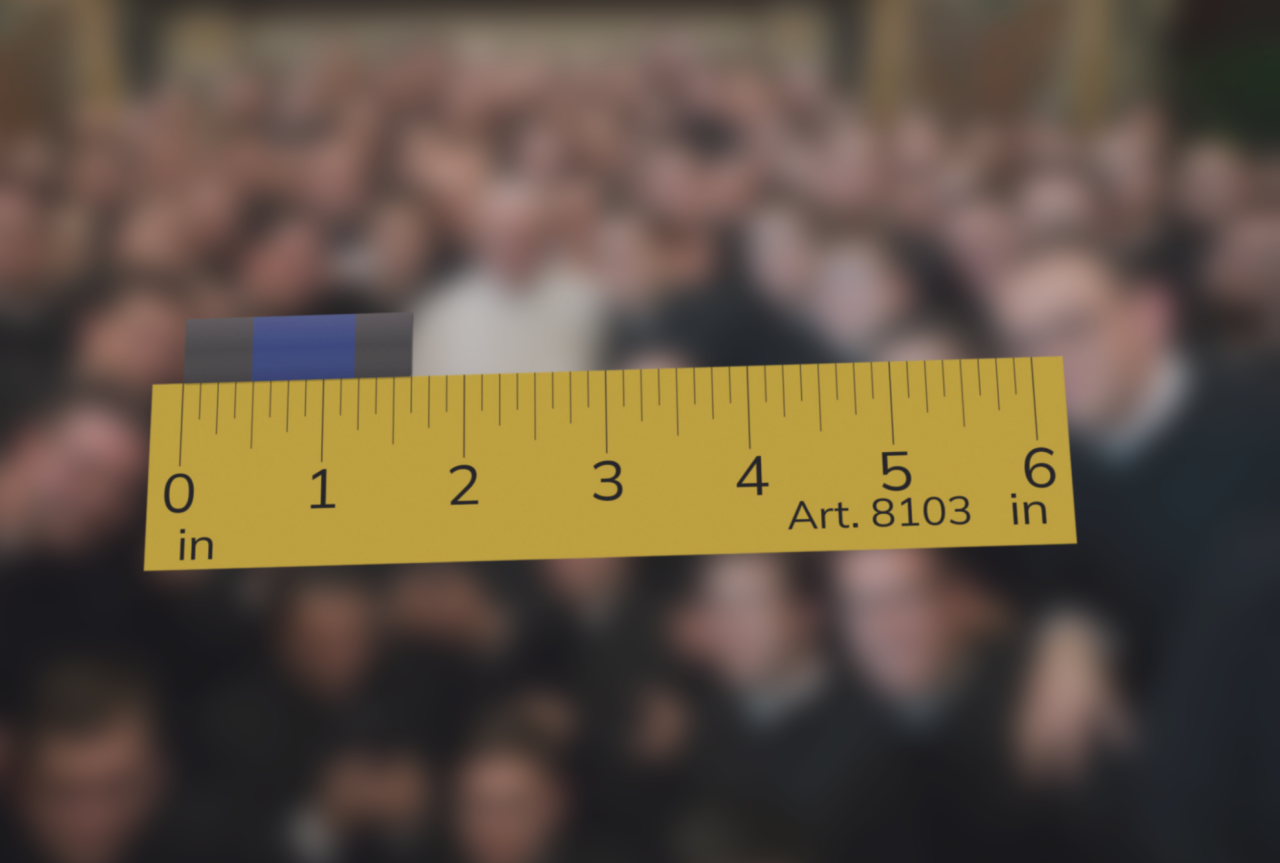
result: 1.625 in
